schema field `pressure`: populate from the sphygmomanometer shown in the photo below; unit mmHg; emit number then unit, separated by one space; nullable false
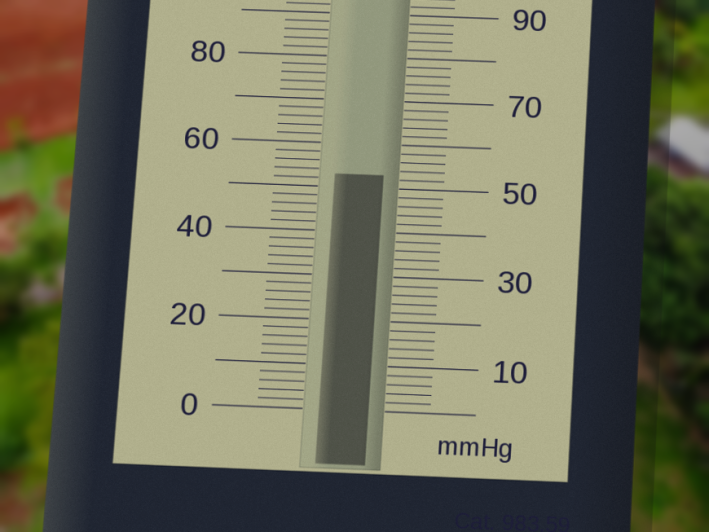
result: 53 mmHg
